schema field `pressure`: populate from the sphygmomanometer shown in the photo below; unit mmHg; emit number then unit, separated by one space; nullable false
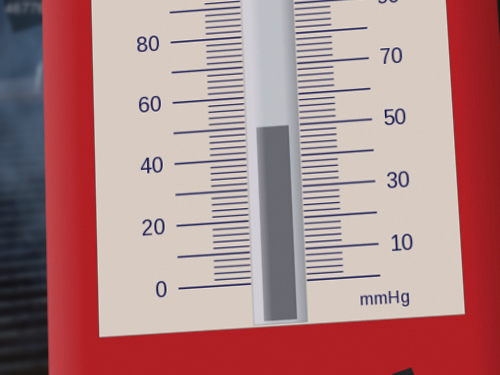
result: 50 mmHg
